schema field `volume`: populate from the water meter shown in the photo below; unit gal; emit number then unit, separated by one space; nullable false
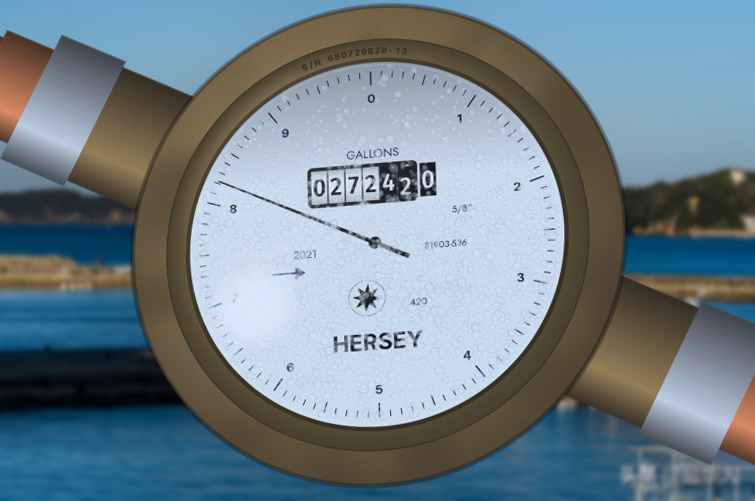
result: 272418.2 gal
